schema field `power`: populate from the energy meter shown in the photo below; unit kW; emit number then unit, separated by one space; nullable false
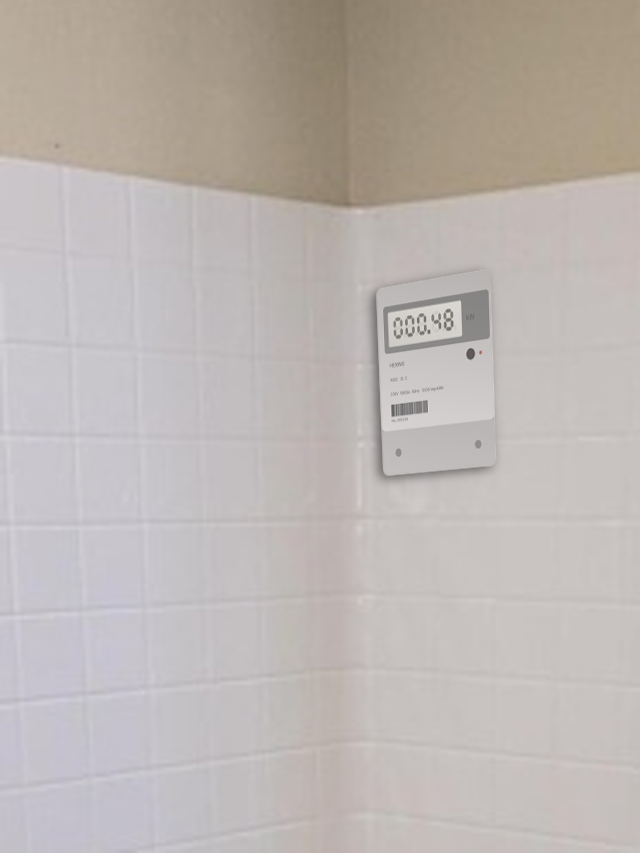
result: 0.48 kW
